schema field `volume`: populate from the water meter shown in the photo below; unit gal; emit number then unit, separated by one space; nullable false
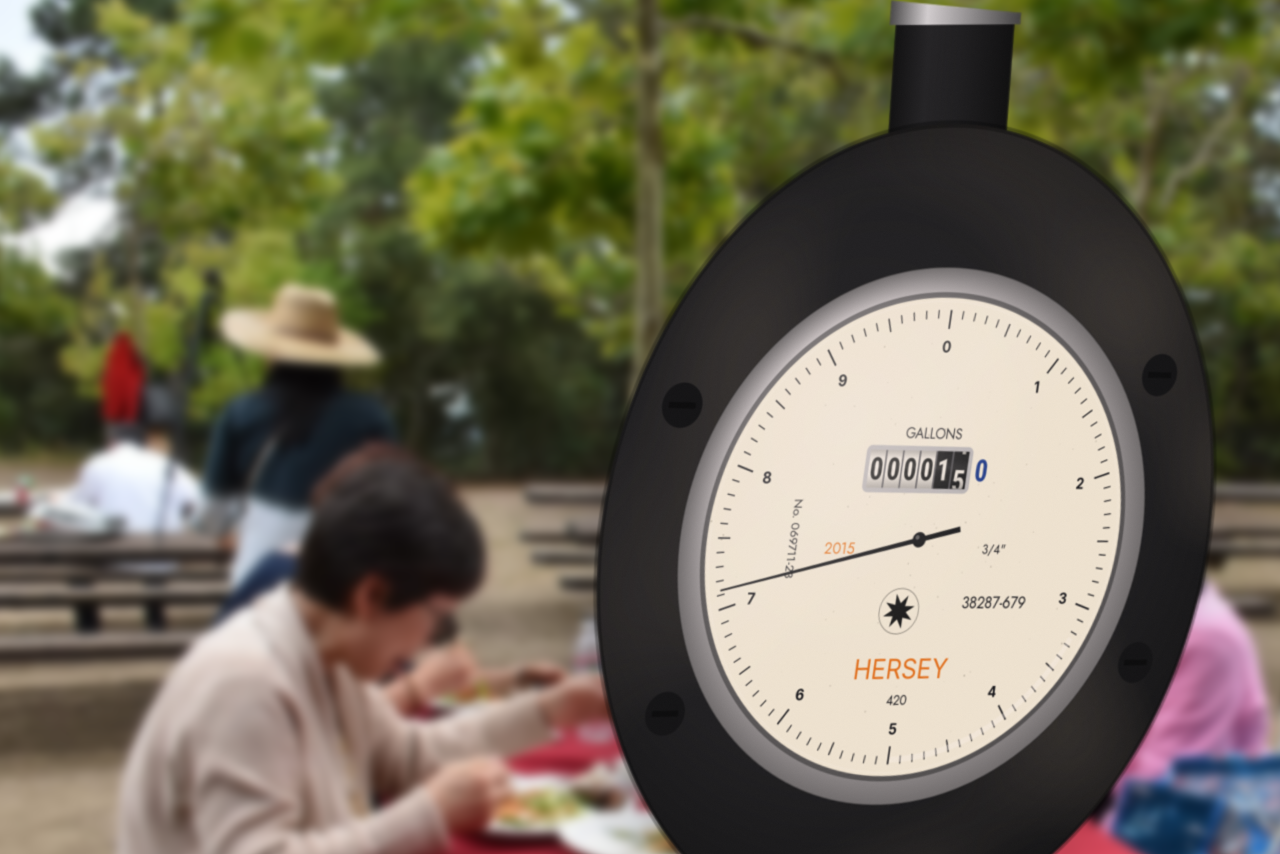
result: 147.1 gal
